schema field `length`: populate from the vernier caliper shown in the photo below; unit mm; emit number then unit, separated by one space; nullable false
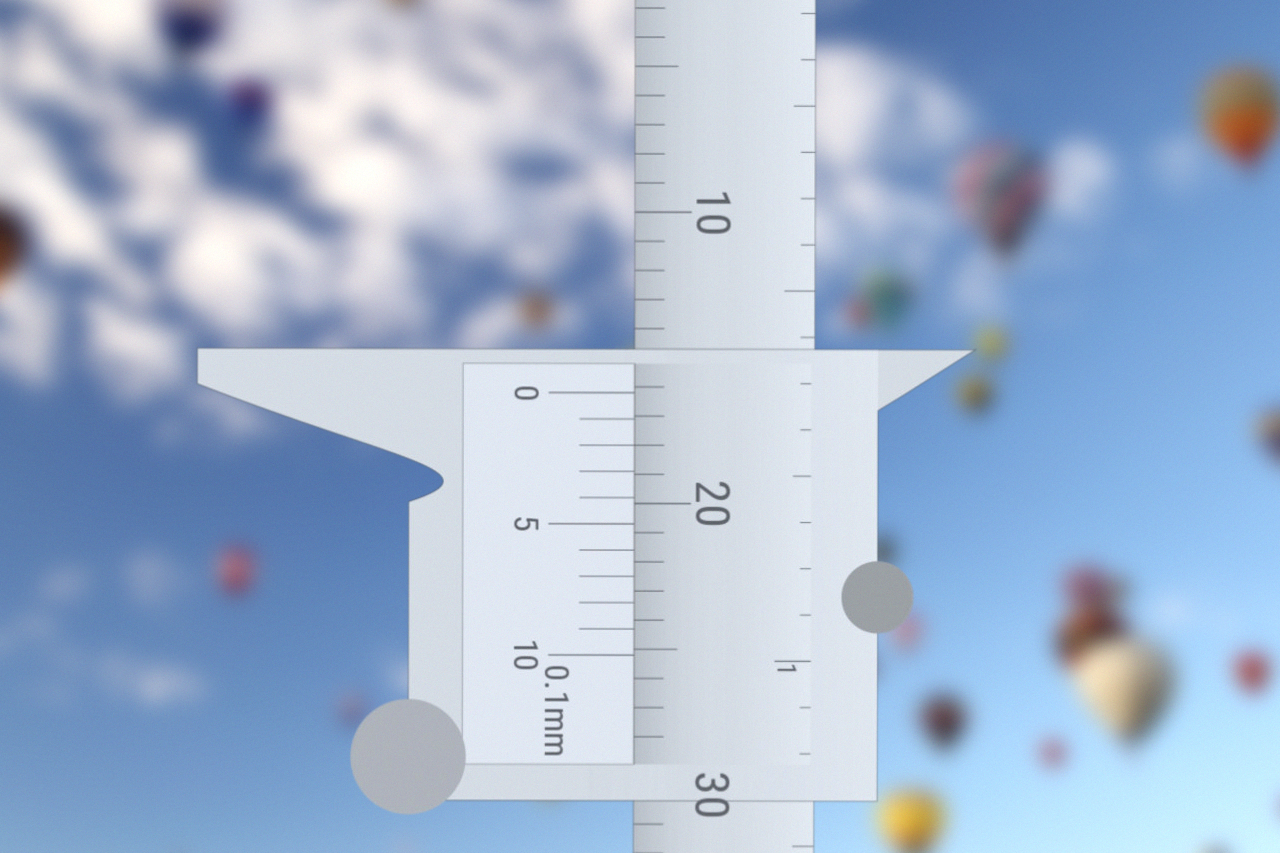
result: 16.2 mm
